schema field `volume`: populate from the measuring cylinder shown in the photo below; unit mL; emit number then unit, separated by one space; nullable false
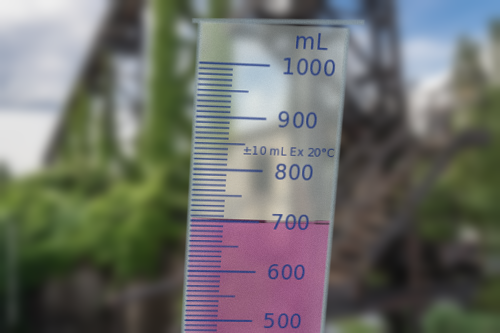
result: 700 mL
